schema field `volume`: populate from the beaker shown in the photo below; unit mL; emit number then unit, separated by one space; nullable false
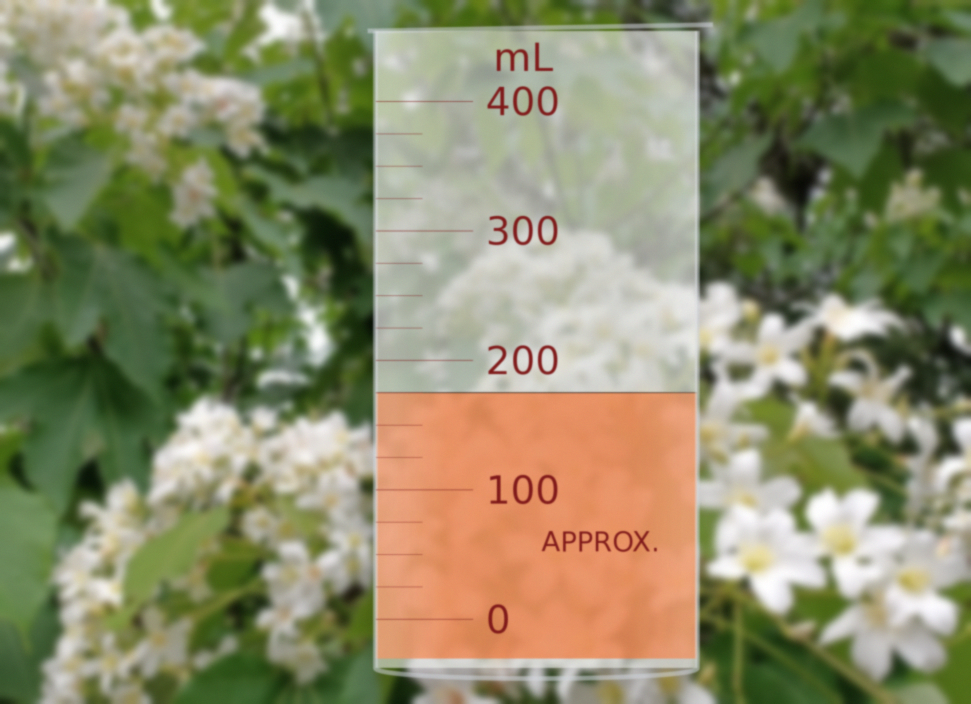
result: 175 mL
